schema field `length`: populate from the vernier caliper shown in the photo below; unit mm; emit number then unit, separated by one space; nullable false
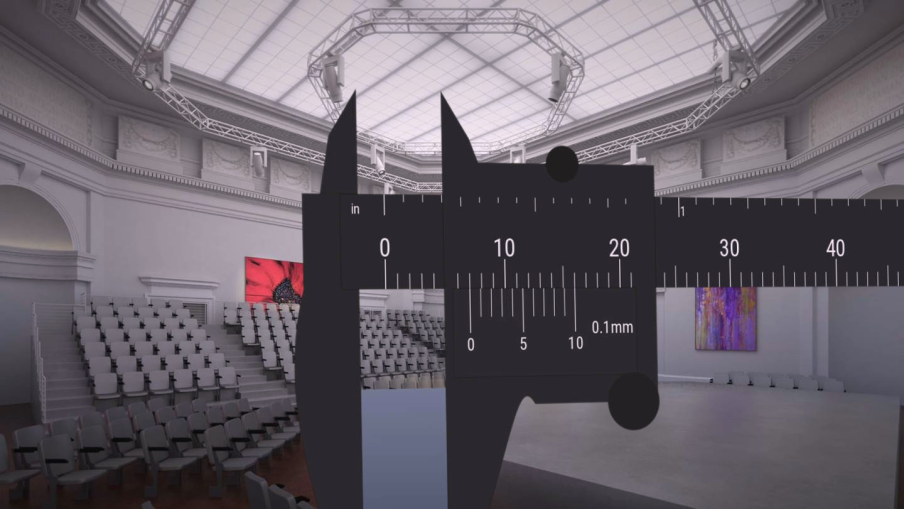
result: 7.0 mm
